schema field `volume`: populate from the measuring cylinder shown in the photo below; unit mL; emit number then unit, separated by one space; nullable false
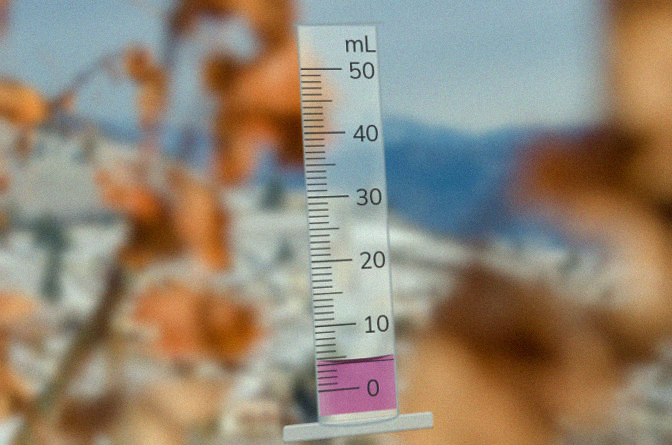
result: 4 mL
